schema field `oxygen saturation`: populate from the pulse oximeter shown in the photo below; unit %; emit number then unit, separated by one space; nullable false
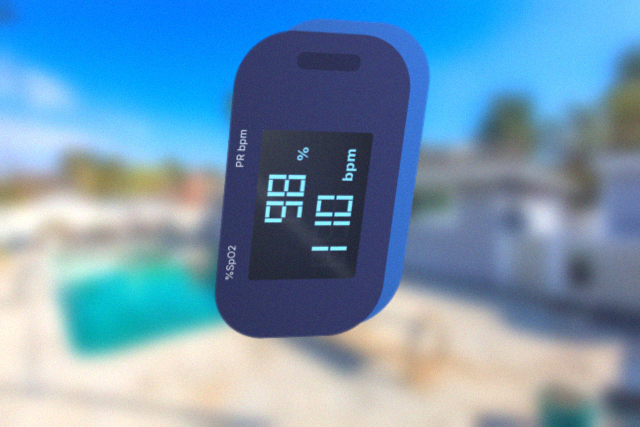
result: 98 %
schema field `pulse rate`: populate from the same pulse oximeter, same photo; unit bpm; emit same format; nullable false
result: 110 bpm
